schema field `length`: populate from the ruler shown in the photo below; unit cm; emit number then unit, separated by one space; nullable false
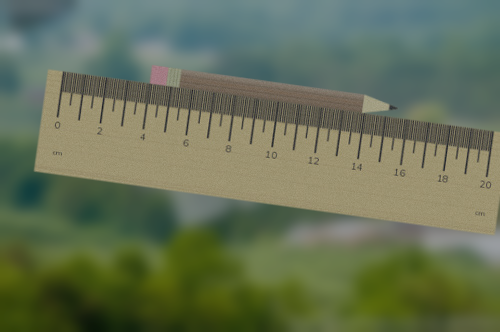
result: 11.5 cm
